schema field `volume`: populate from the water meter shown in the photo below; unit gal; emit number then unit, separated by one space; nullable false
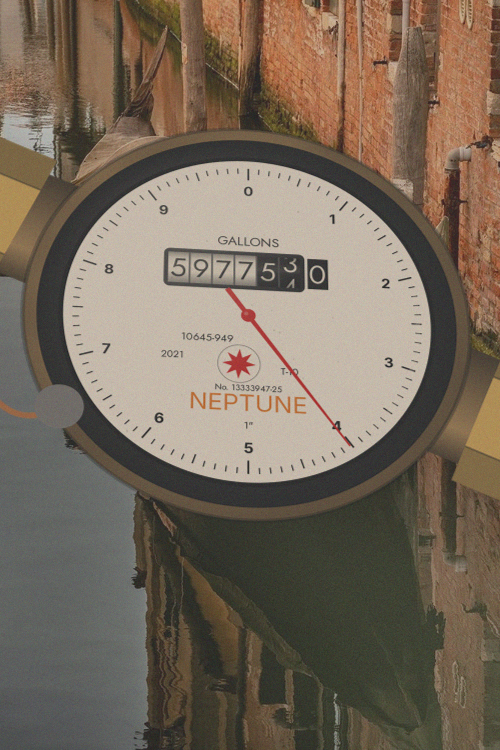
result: 5977534.0 gal
